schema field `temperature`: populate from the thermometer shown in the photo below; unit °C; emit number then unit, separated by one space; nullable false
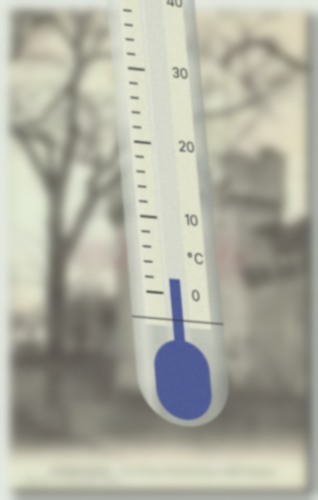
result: 2 °C
